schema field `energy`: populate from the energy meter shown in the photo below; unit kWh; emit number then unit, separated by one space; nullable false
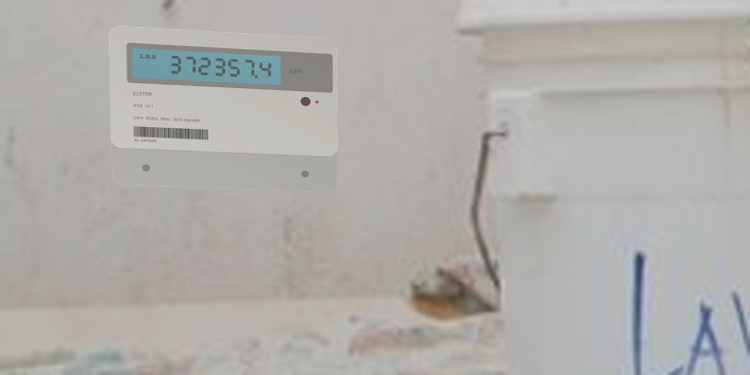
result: 372357.4 kWh
